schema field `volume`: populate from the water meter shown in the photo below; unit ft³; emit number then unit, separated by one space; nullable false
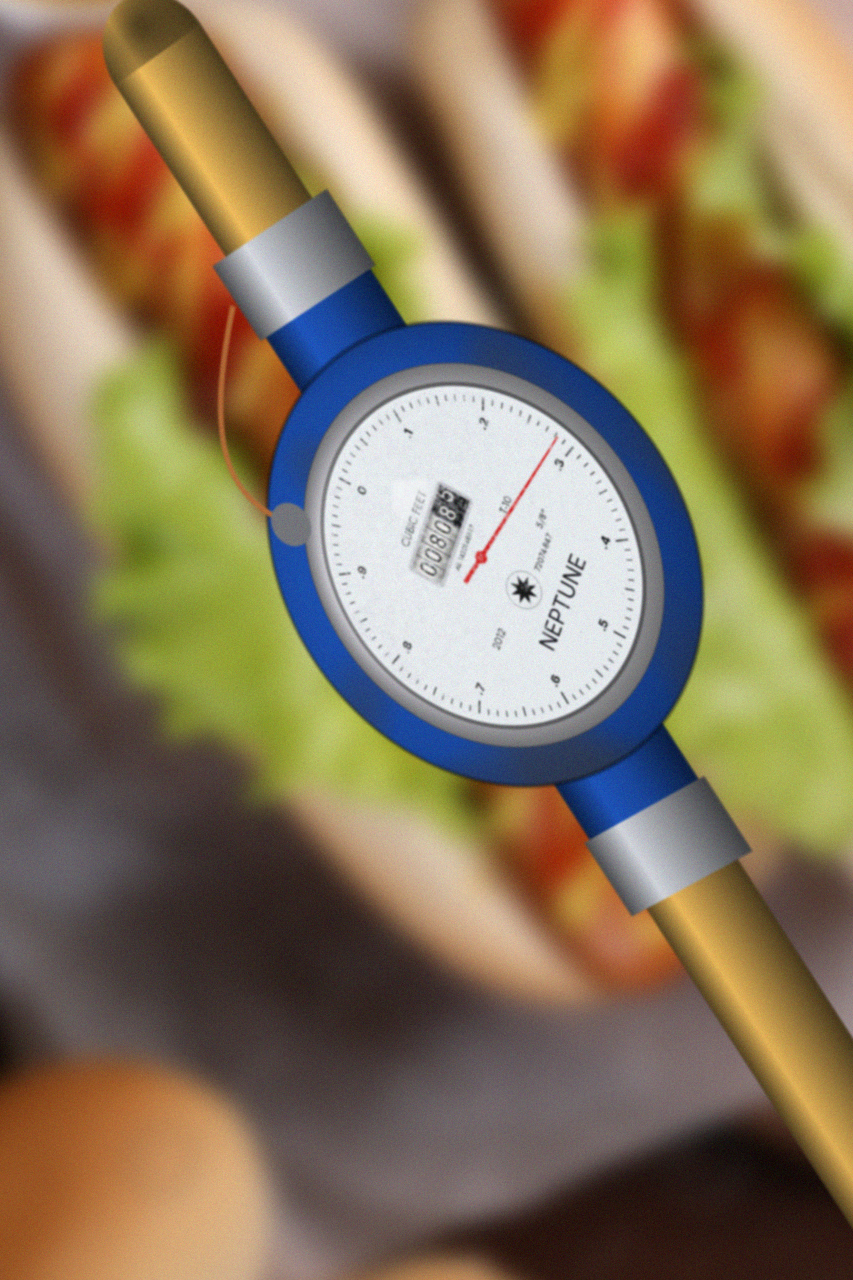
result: 8085.28 ft³
